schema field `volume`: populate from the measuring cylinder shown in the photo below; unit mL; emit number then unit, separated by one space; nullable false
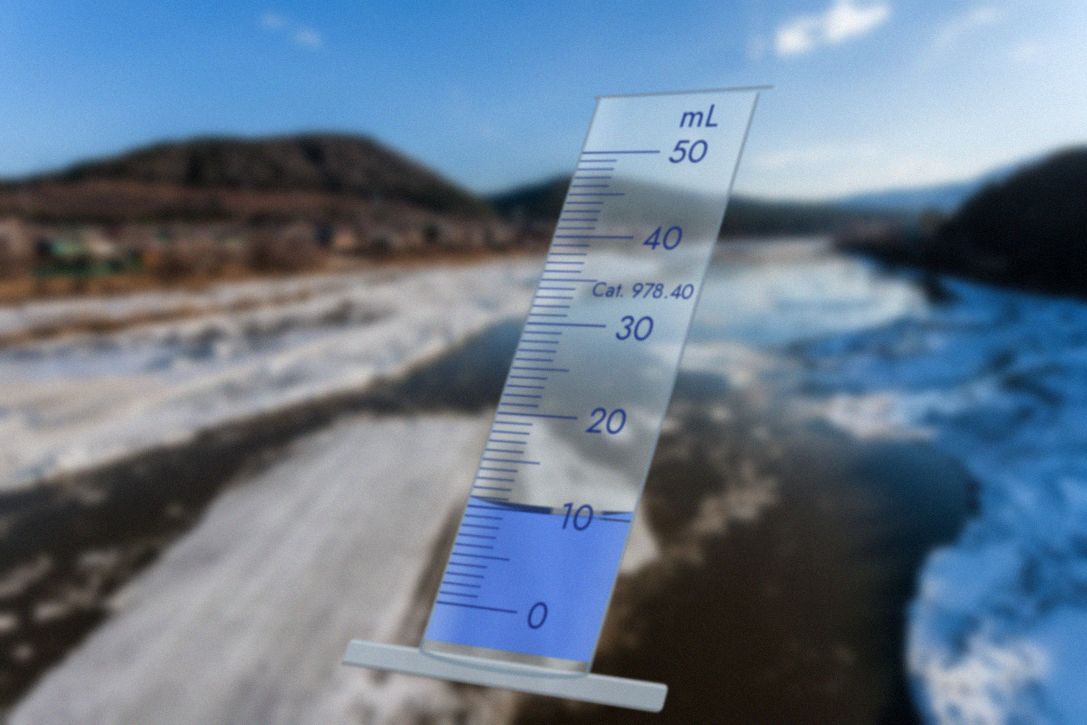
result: 10 mL
